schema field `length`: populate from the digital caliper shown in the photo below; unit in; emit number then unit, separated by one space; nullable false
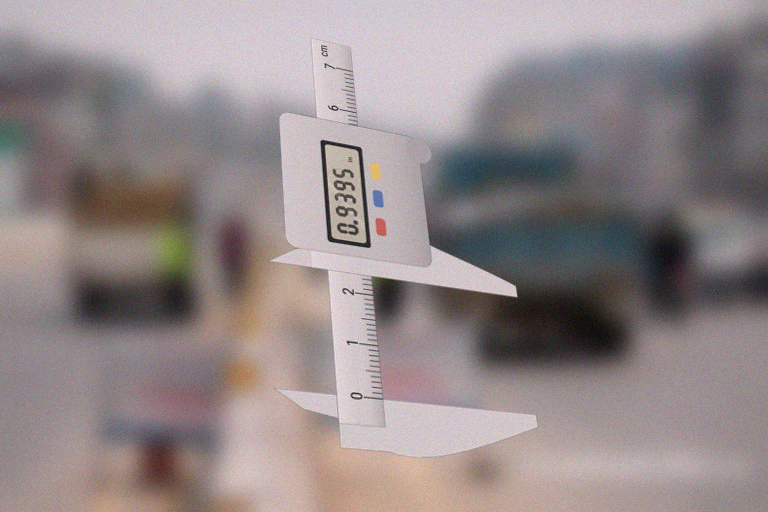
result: 0.9395 in
